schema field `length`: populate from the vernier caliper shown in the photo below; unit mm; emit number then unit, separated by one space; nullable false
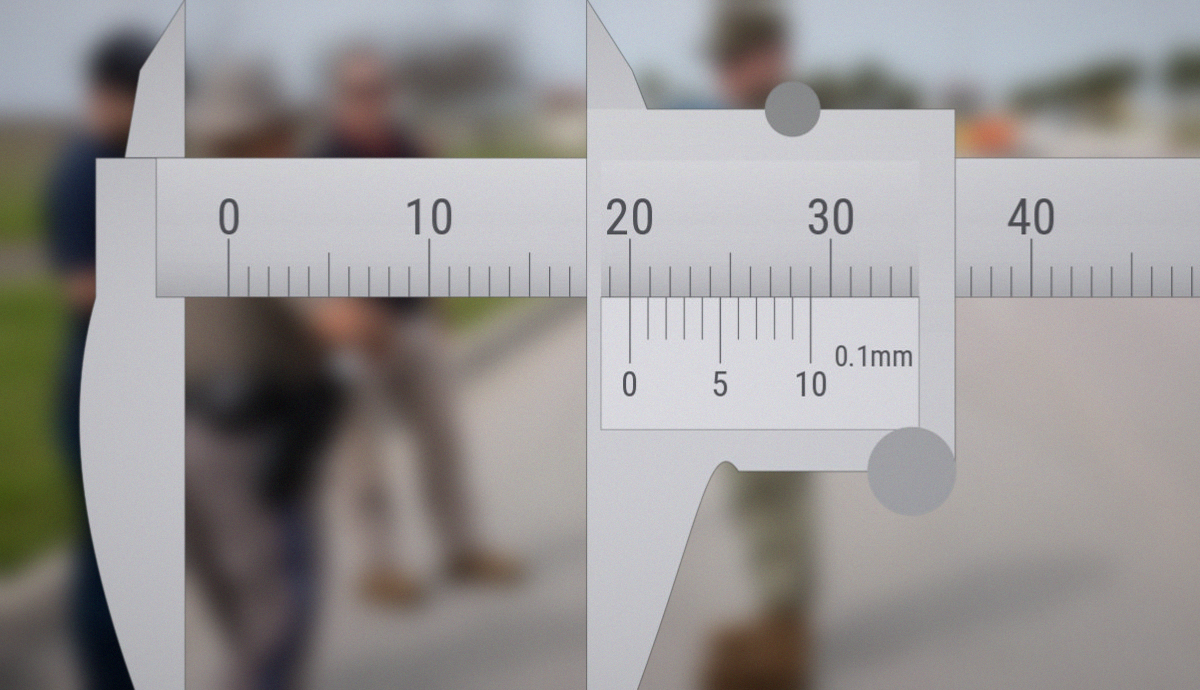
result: 20.0 mm
